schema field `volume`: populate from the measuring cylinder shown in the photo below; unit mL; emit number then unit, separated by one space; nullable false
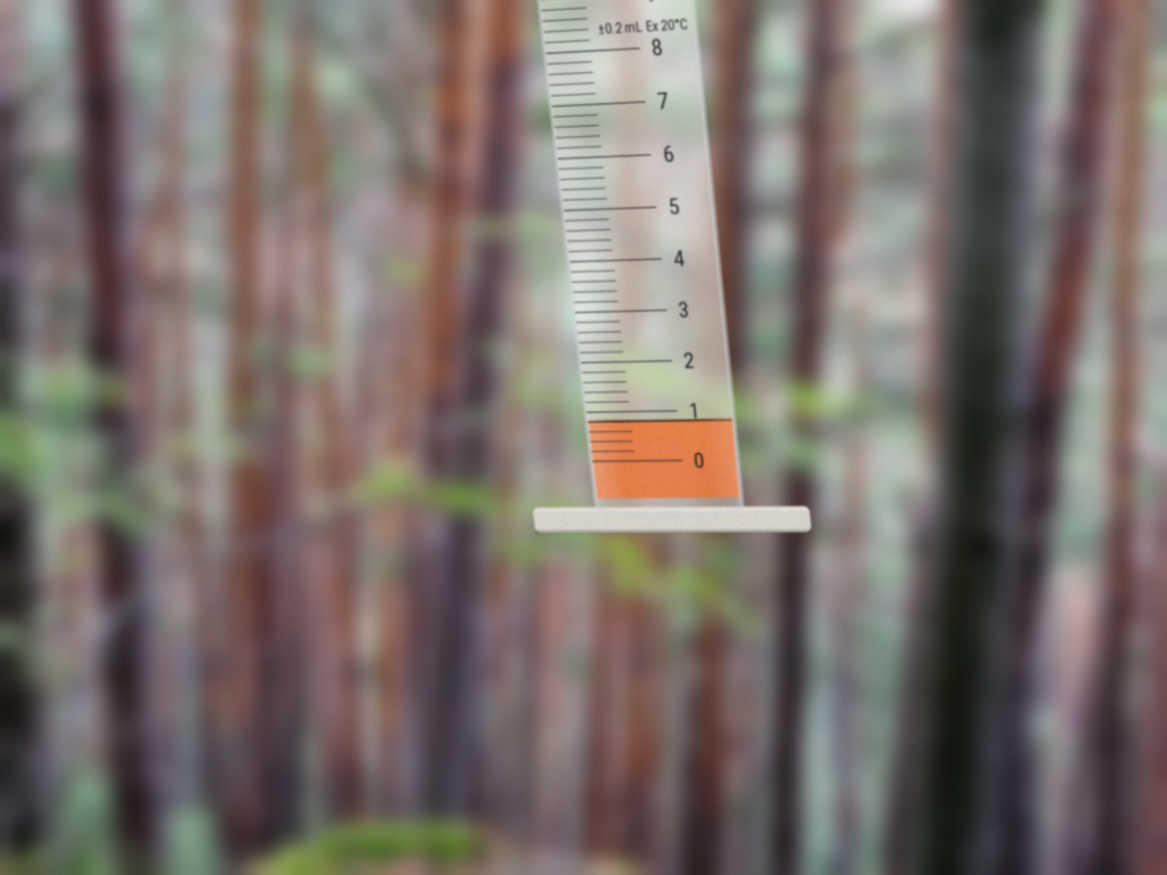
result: 0.8 mL
